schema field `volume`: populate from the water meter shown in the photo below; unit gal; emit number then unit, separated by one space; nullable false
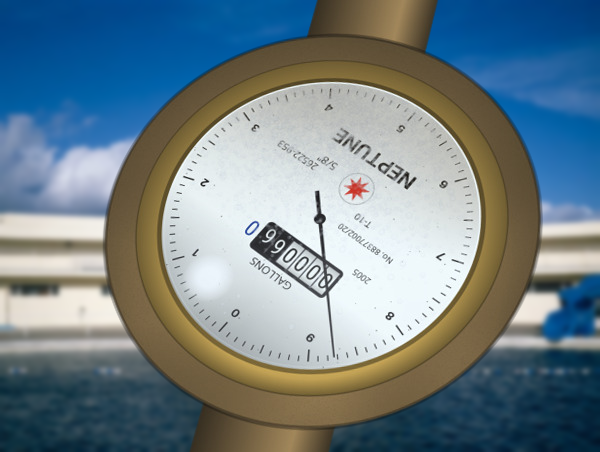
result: 658.7 gal
